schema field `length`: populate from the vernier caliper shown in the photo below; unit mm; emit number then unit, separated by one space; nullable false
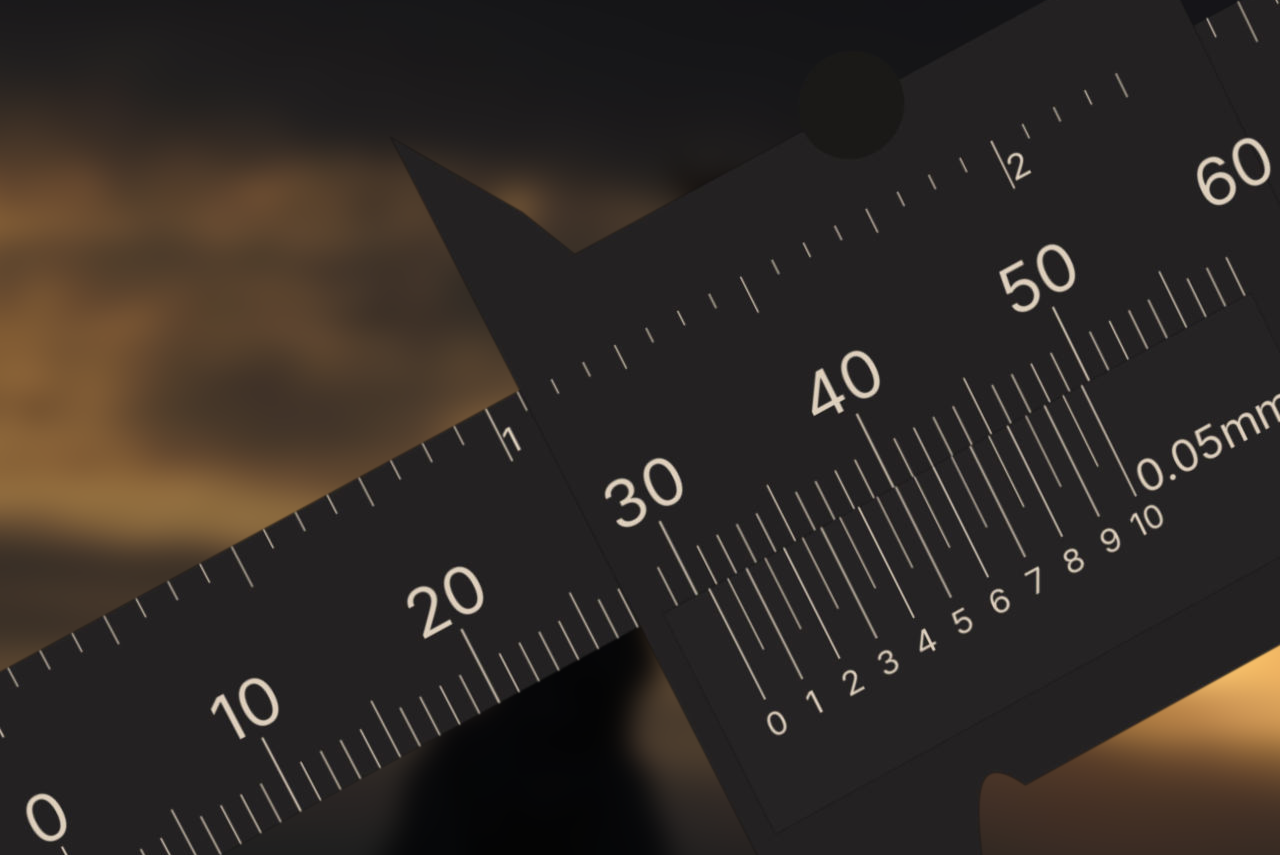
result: 30.6 mm
